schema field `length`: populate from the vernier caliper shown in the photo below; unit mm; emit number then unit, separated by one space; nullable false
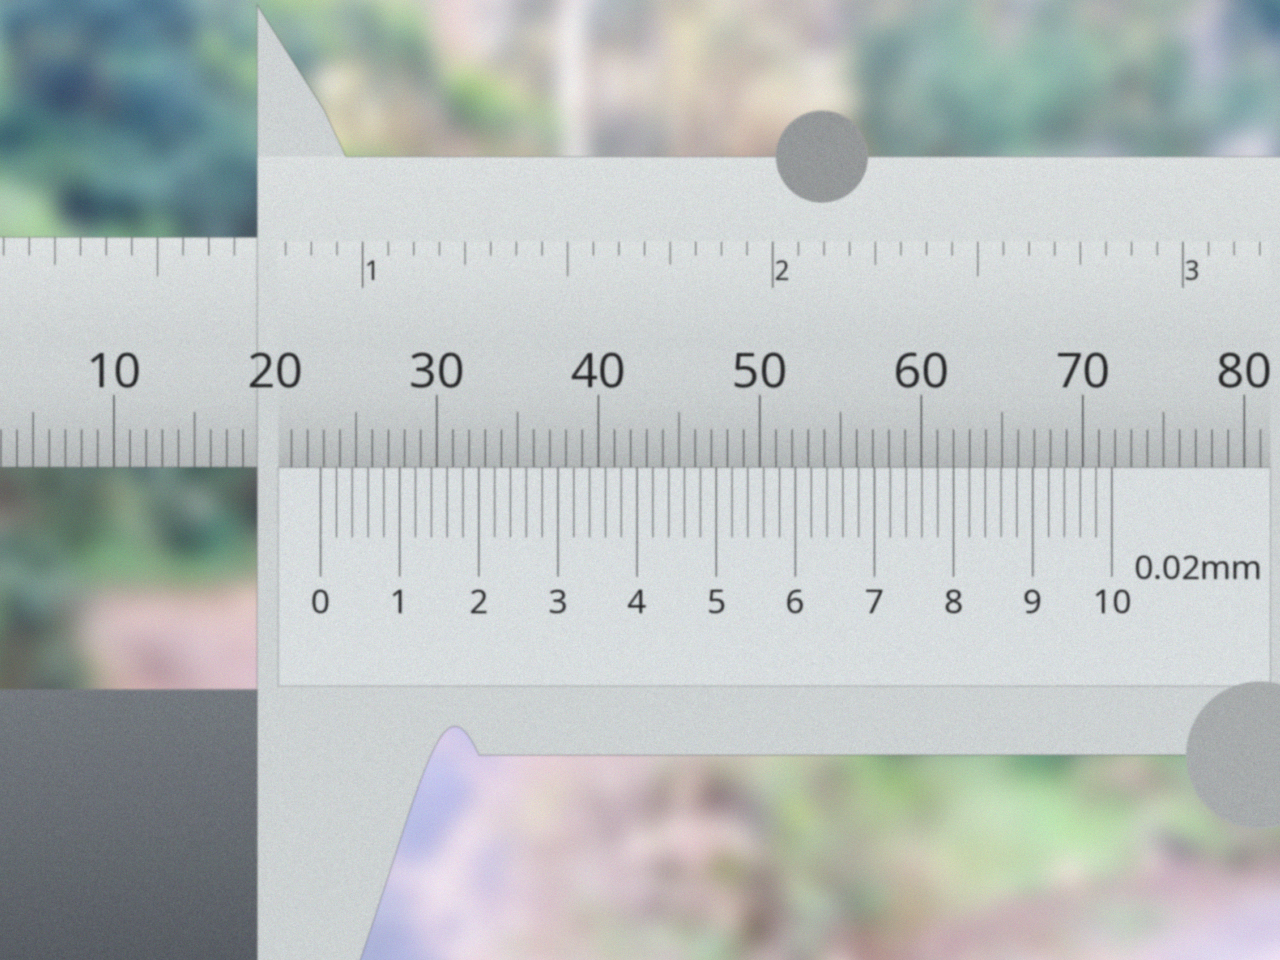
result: 22.8 mm
